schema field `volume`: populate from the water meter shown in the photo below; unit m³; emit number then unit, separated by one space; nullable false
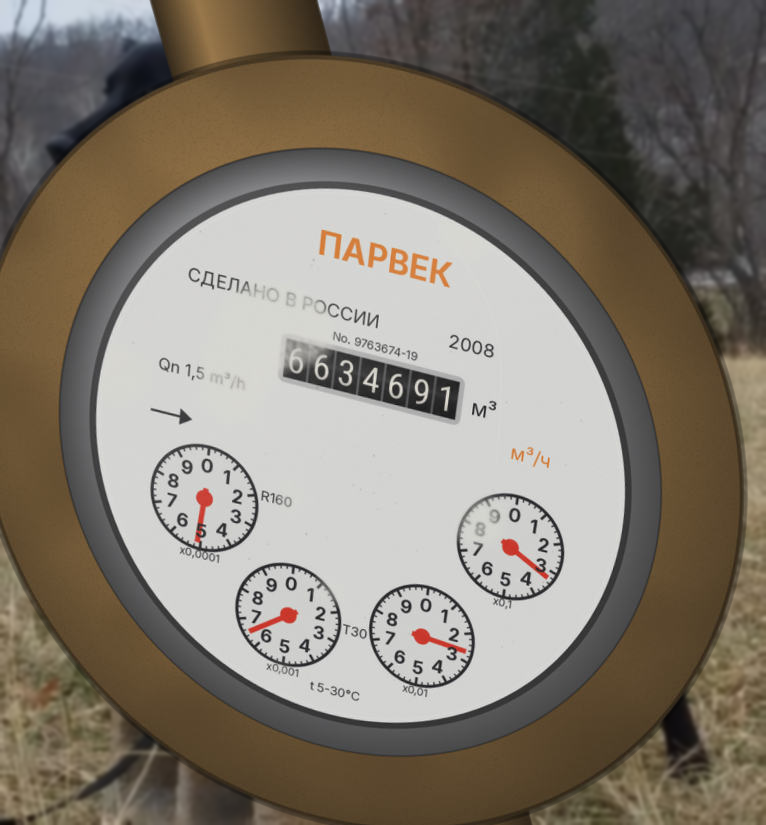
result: 6634691.3265 m³
